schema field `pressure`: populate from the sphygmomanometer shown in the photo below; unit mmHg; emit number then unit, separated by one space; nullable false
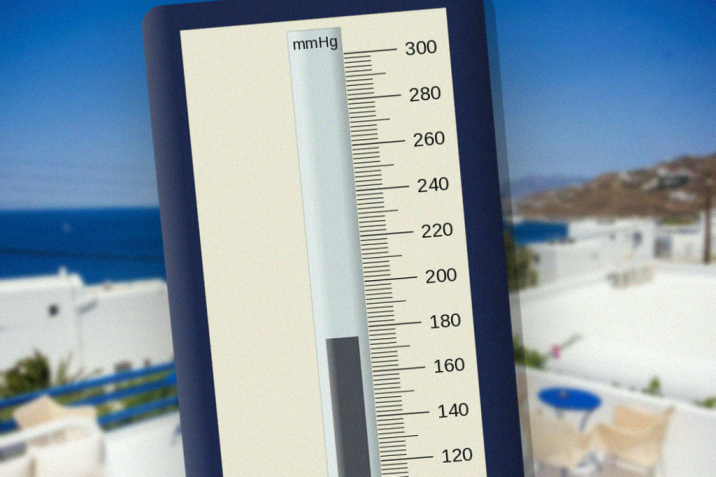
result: 176 mmHg
